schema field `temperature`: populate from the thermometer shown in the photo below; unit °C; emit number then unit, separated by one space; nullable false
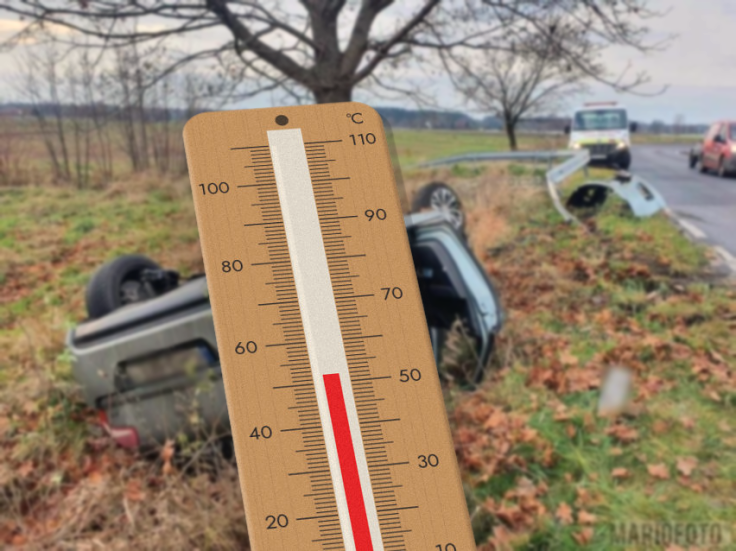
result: 52 °C
